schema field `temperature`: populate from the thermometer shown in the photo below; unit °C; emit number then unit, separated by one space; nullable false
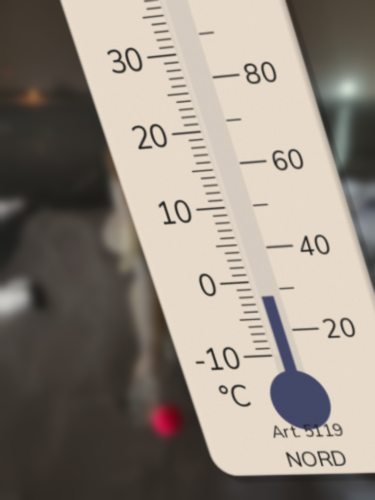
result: -2 °C
